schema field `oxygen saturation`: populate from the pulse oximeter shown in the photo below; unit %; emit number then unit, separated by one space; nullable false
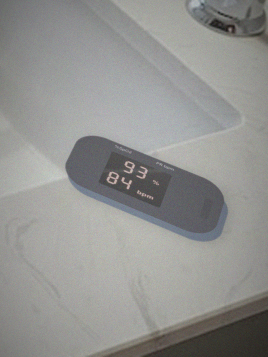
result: 93 %
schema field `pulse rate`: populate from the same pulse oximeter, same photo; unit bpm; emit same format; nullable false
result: 84 bpm
